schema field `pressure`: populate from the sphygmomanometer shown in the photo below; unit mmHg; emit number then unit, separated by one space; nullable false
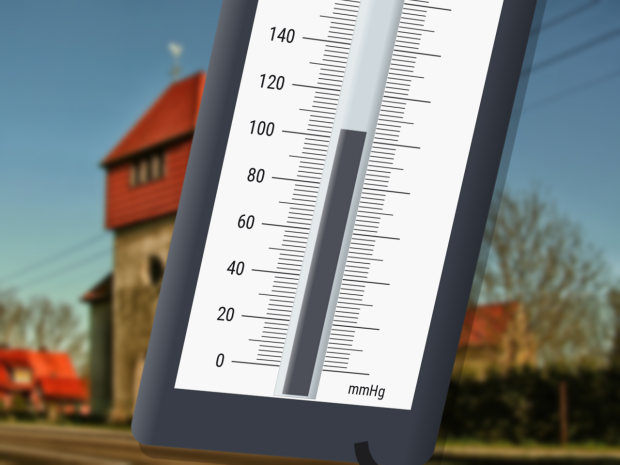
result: 104 mmHg
